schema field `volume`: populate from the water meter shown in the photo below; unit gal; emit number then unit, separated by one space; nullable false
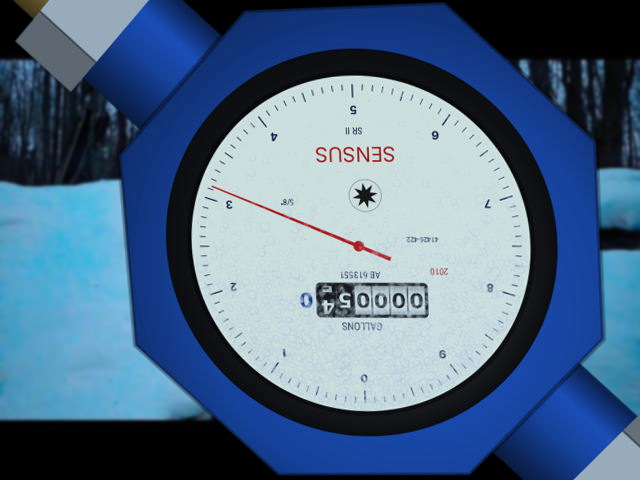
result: 543.1 gal
